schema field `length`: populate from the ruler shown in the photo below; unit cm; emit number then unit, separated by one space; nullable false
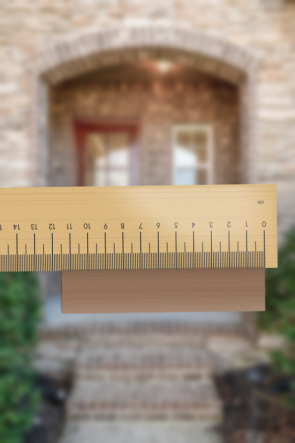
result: 11.5 cm
